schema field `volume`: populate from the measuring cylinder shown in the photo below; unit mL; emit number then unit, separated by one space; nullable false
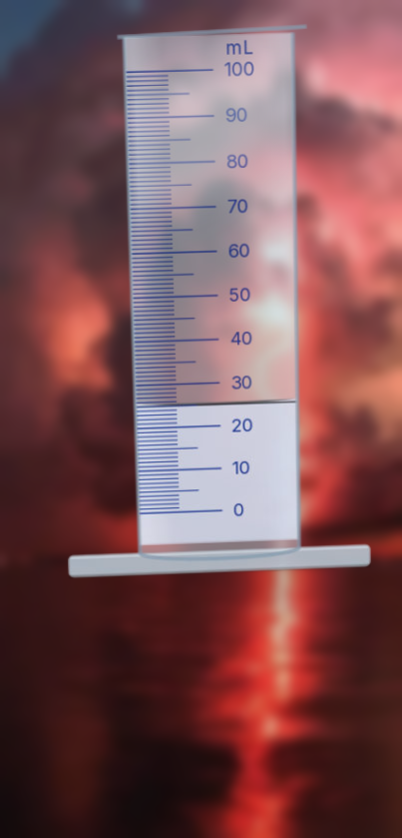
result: 25 mL
